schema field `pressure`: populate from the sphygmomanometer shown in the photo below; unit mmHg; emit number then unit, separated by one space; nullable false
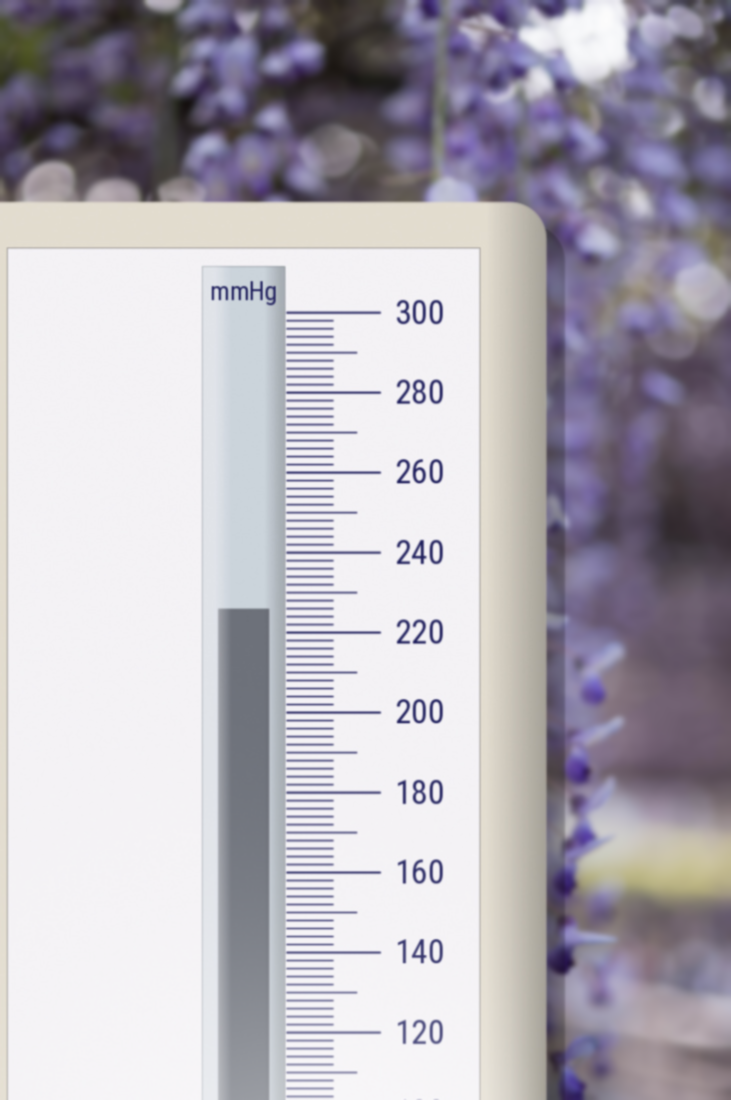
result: 226 mmHg
